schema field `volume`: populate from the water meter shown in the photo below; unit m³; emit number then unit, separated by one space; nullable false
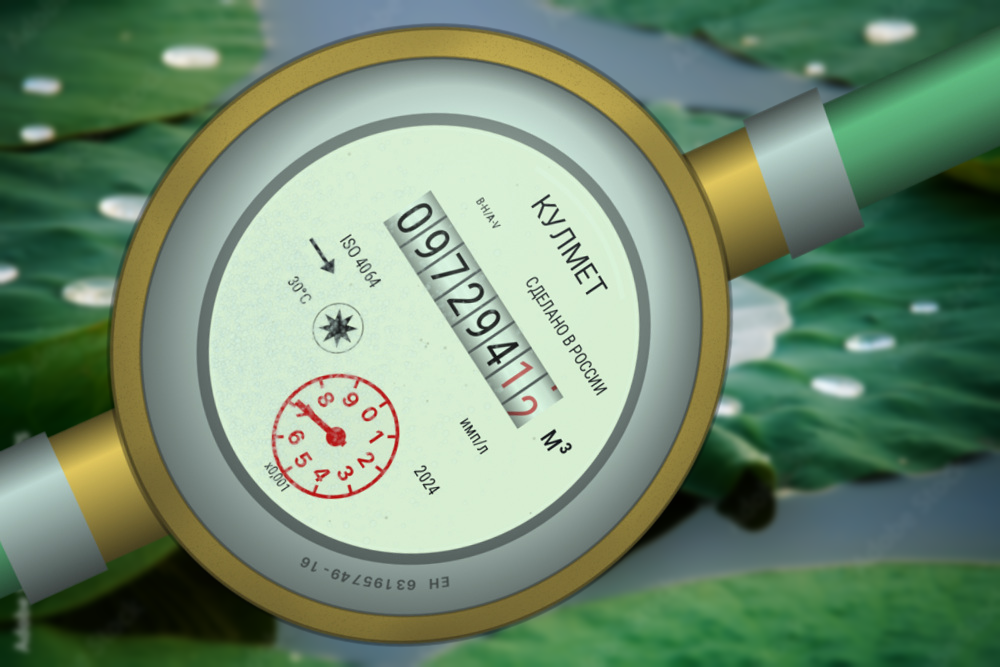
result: 97294.117 m³
